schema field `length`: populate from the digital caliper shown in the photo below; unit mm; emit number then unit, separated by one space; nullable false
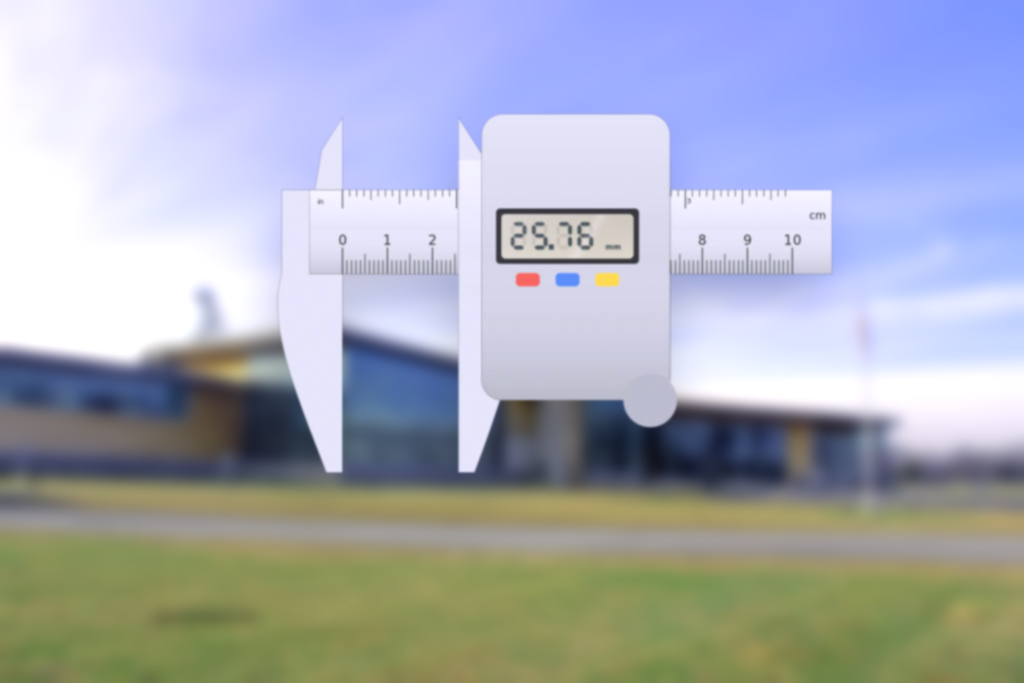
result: 25.76 mm
